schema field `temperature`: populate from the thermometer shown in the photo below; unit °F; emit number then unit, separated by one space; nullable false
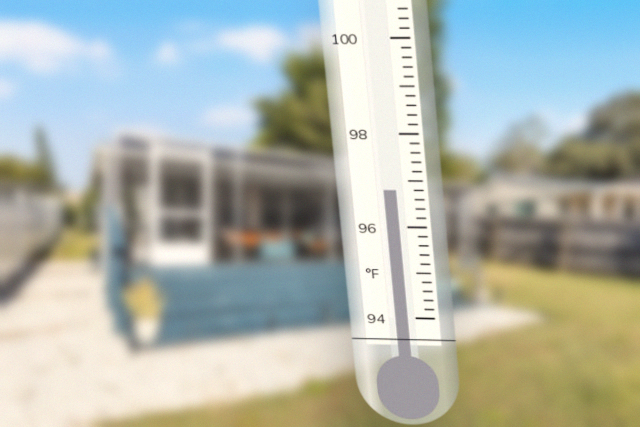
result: 96.8 °F
